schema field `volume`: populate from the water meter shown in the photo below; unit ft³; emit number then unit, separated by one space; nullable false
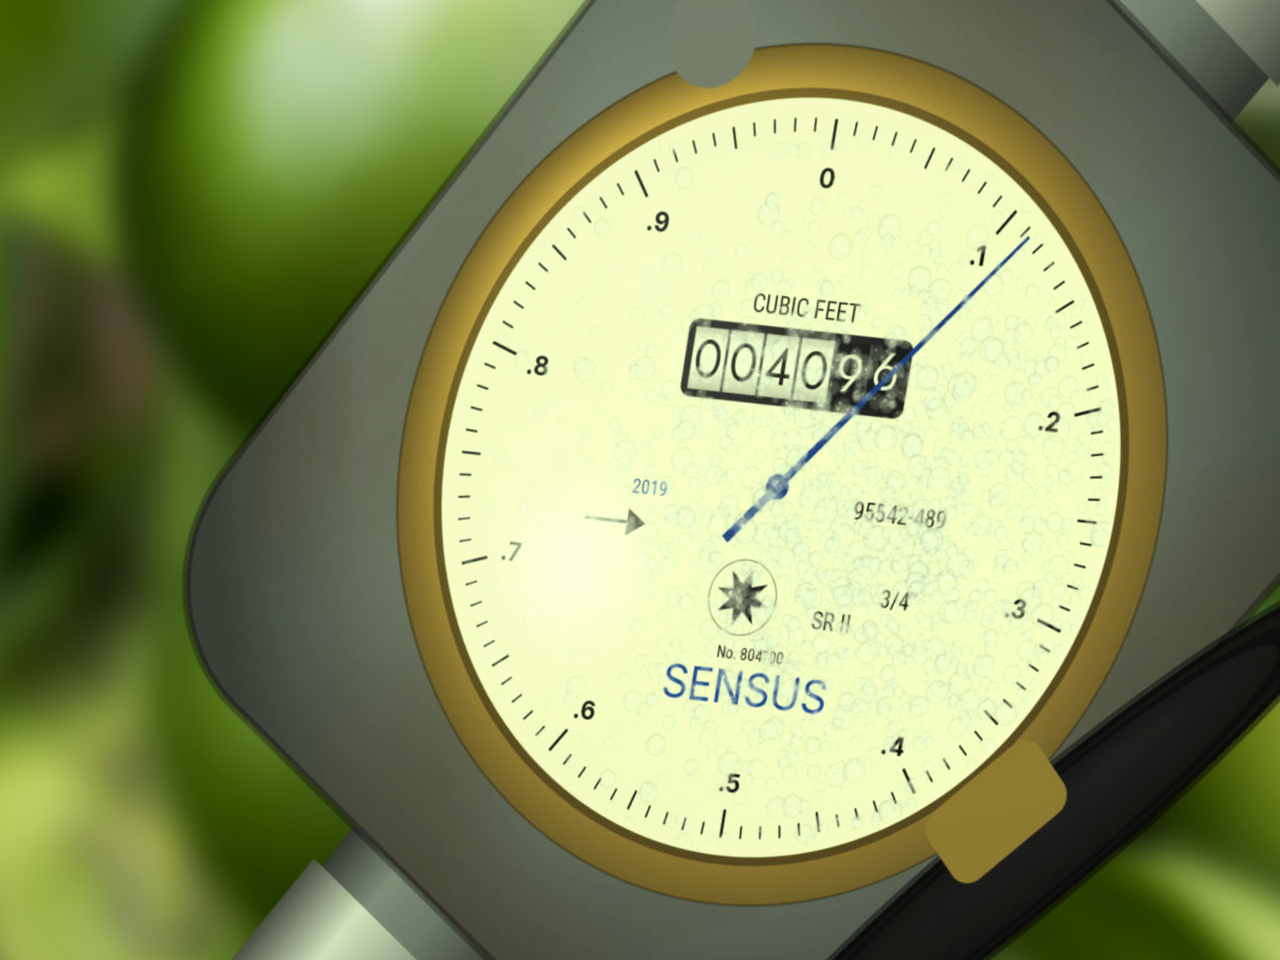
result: 4096.11 ft³
